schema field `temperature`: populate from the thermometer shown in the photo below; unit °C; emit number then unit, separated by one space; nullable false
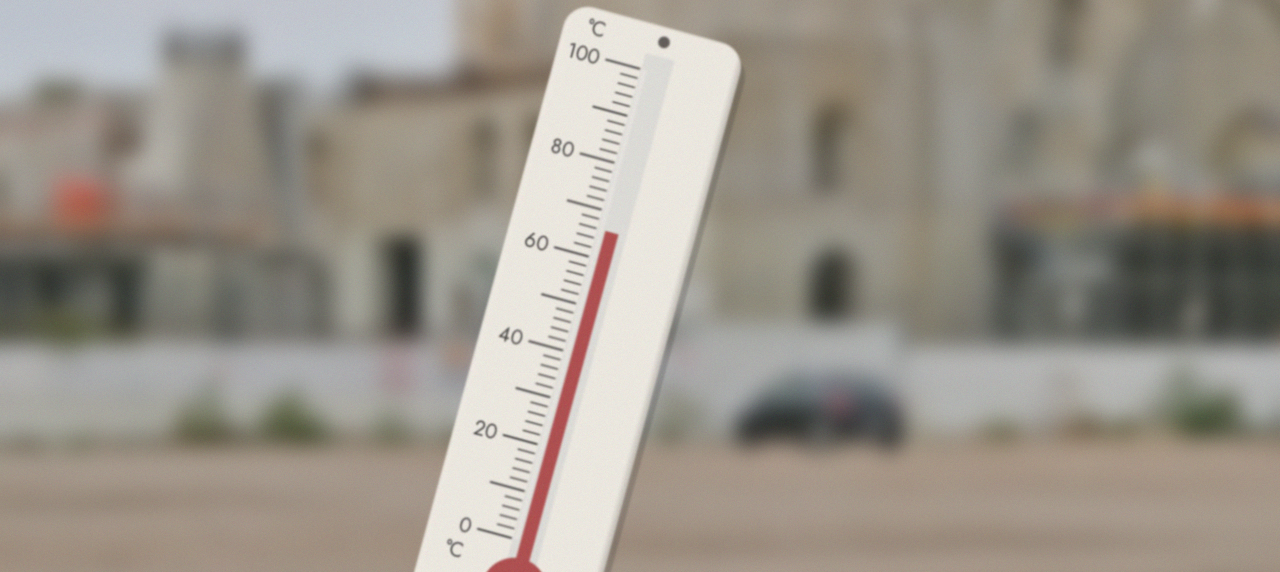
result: 66 °C
